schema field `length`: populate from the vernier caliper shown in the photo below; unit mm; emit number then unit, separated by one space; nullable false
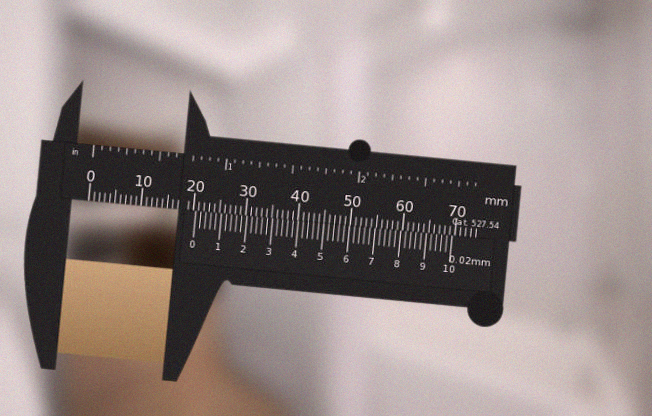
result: 20.5 mm
